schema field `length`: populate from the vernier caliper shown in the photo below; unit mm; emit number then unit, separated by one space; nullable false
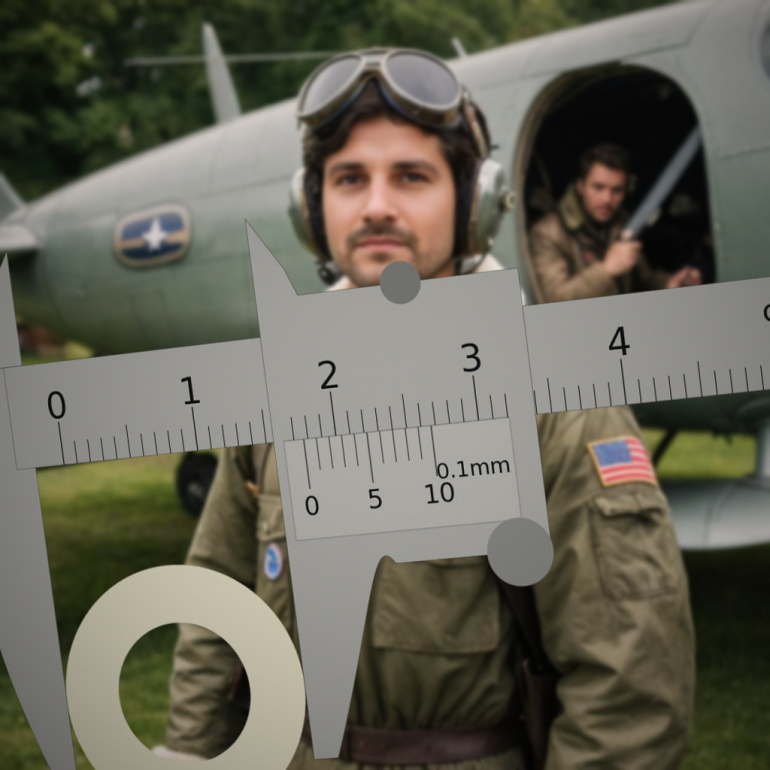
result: 17.7 mm
